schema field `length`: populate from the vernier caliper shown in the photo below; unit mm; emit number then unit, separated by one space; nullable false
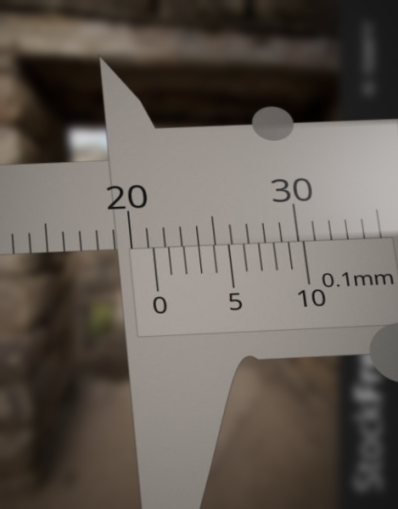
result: 21.3 mm
